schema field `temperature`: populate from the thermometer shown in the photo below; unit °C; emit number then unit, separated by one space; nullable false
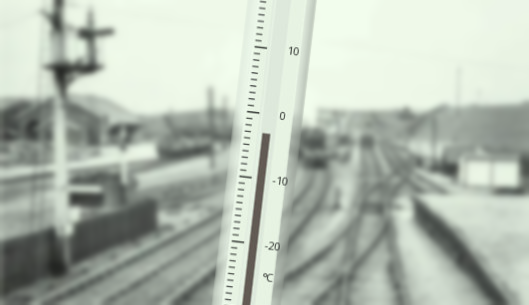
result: -3 °C
